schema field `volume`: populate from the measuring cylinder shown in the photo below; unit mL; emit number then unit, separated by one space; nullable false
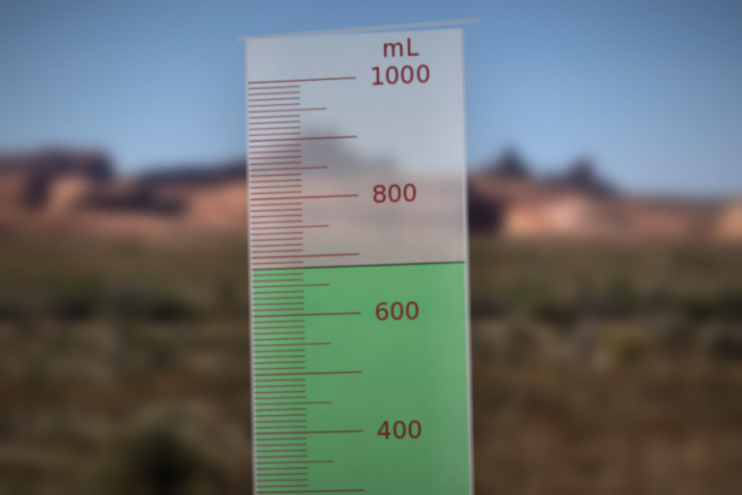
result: 680 mL
